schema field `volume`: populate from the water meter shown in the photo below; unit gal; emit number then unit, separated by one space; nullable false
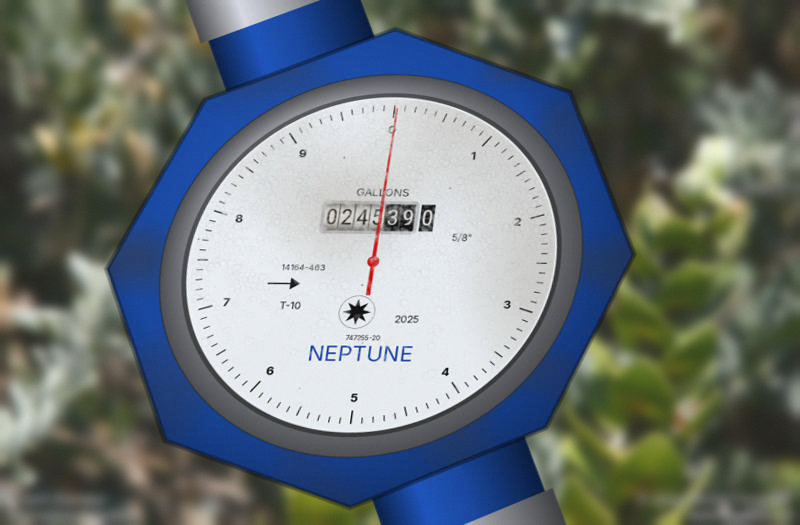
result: 245390.0 gal
